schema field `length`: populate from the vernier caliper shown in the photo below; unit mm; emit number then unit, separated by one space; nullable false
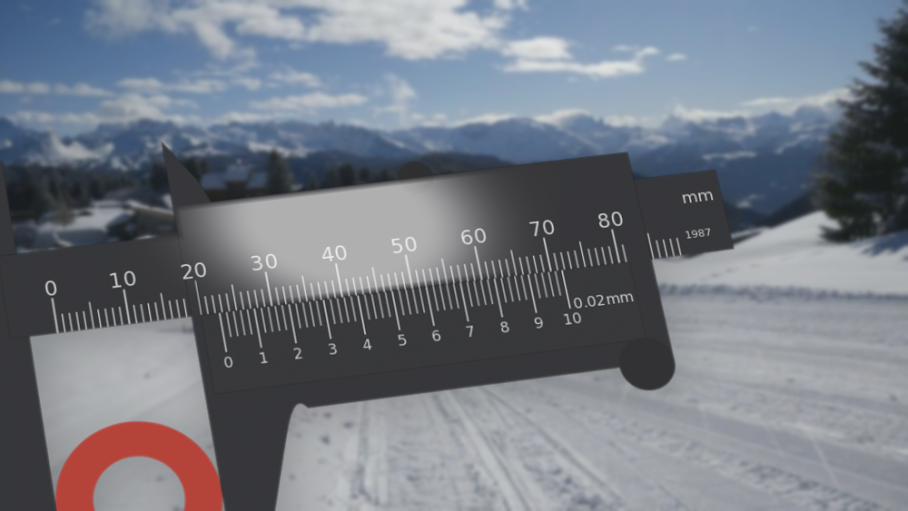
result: 22.6 mm
